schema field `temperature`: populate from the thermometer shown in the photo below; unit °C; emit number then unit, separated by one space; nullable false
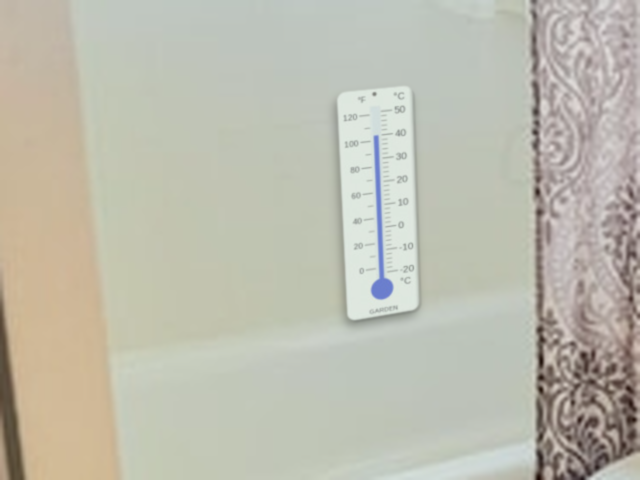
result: 40 °C
